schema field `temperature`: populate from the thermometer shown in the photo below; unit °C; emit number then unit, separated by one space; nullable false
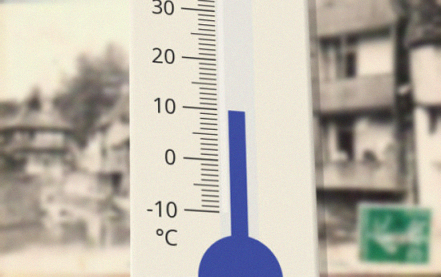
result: 10 °C
